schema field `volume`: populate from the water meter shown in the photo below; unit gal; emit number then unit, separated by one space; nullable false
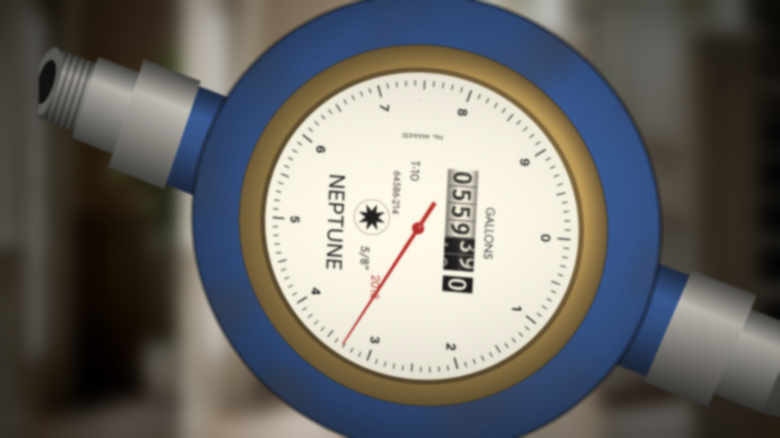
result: 559393.3 gal
